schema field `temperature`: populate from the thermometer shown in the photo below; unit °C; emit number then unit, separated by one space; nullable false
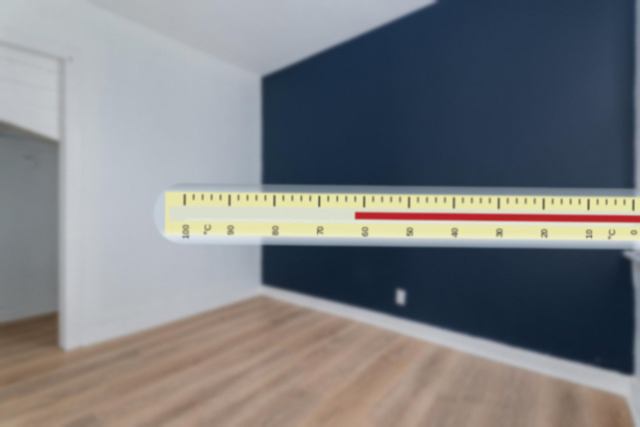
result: 62 °C
